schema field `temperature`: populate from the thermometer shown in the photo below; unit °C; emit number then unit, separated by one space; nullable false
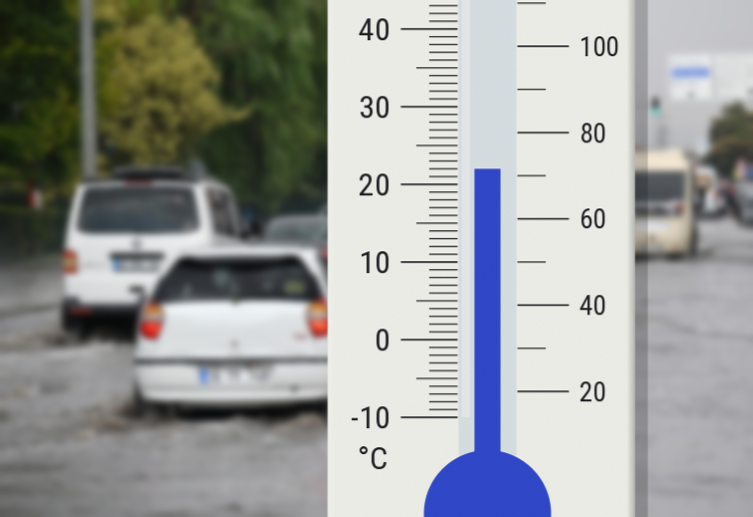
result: 22 °C
